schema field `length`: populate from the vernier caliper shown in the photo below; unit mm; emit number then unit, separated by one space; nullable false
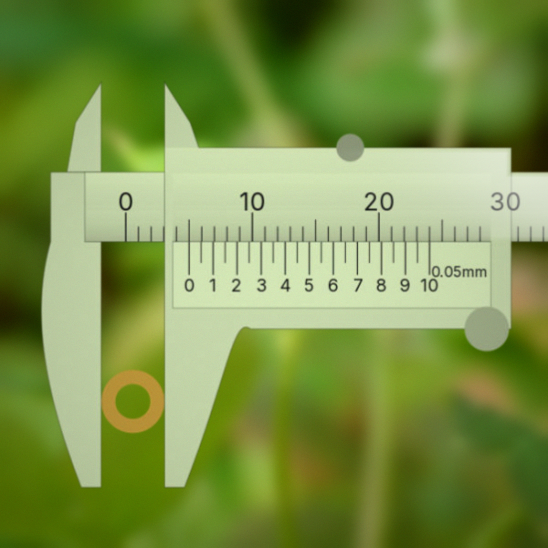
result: 5.0 mm
